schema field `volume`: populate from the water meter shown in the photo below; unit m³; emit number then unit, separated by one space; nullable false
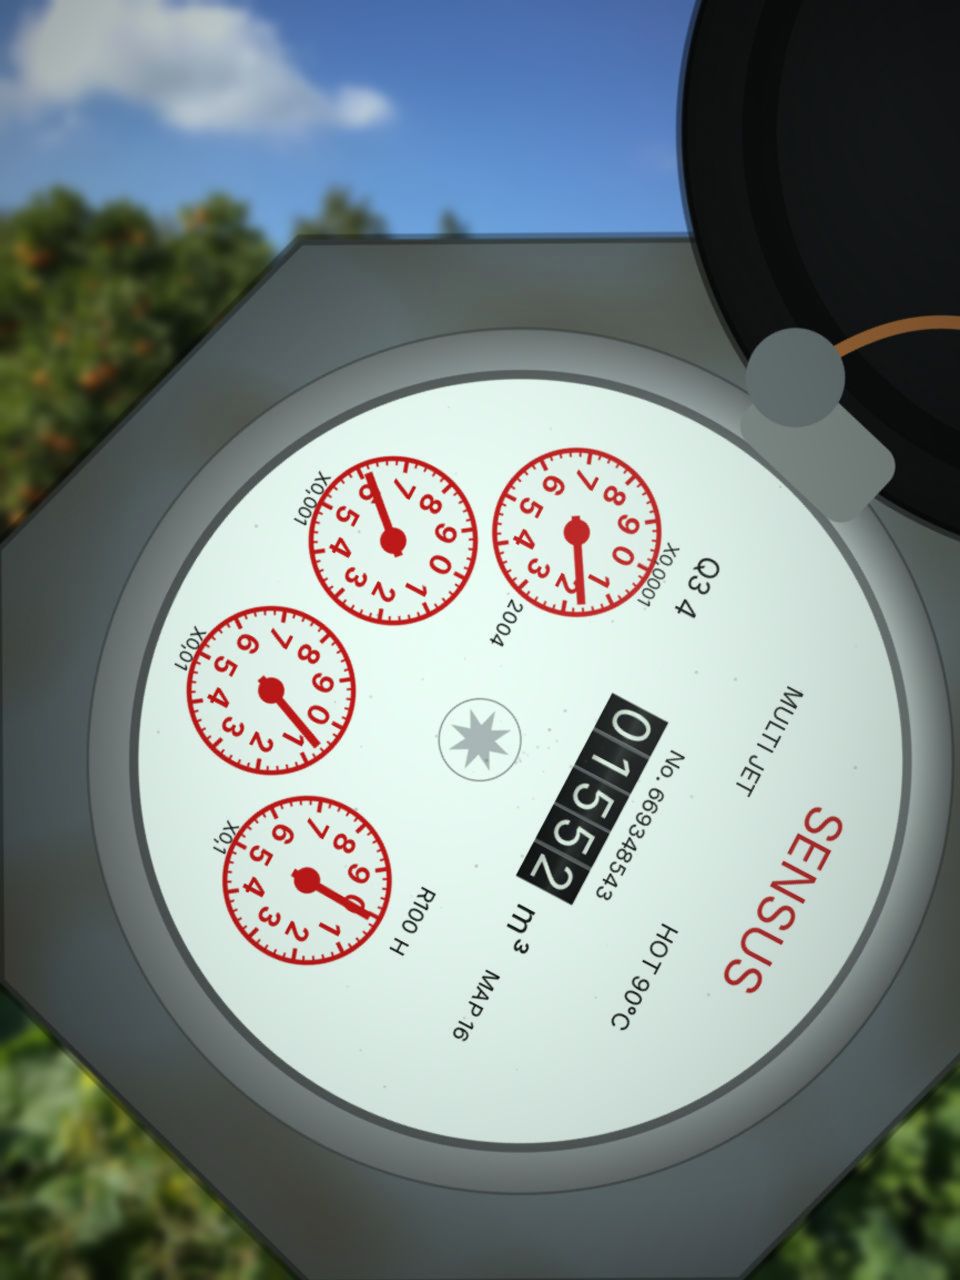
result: 1552.0061 m³
